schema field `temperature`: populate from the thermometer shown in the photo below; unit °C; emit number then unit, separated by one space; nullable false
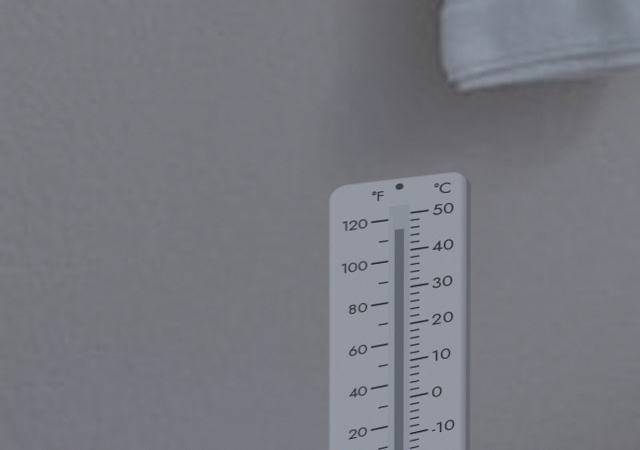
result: 46 °C
